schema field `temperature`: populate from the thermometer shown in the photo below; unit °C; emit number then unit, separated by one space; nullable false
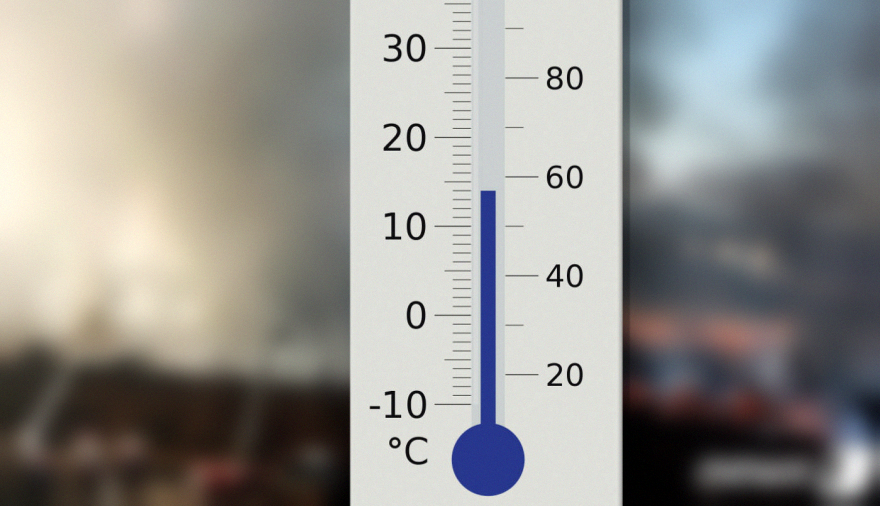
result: 14 °C
